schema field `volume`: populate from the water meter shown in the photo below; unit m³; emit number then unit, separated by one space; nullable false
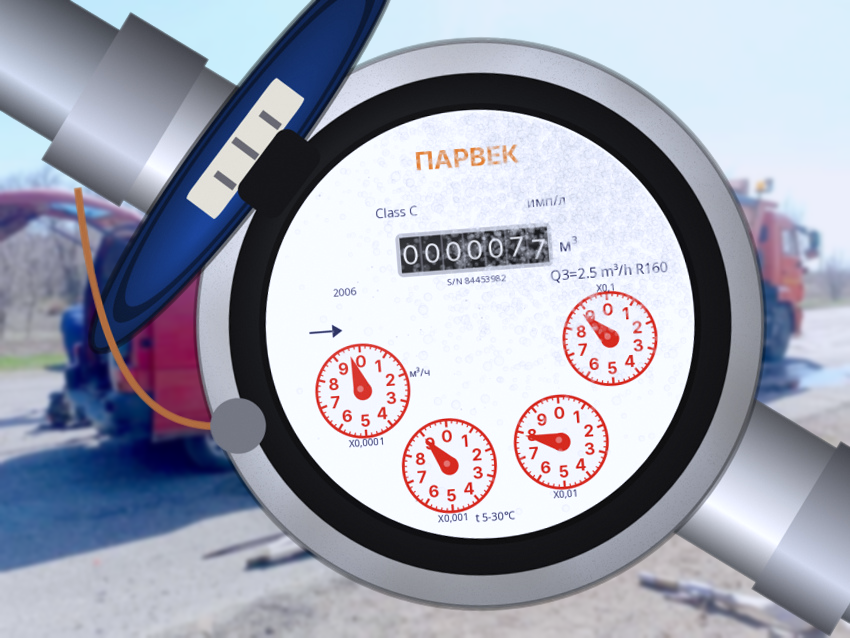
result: 76.8789 m³
